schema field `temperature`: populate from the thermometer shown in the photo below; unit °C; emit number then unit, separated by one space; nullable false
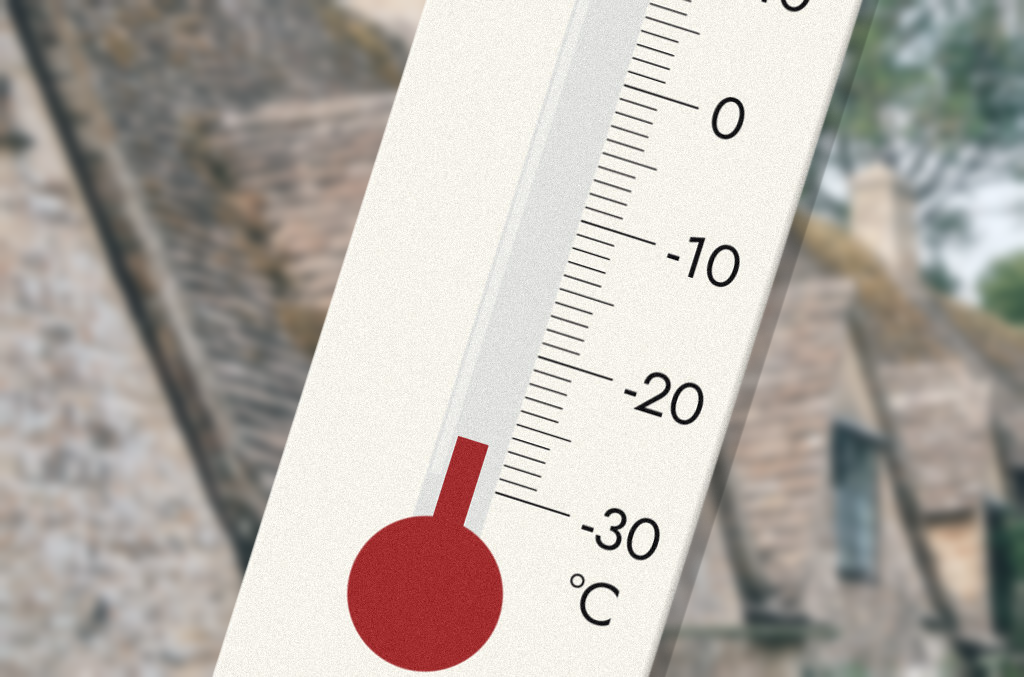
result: -27 °C
